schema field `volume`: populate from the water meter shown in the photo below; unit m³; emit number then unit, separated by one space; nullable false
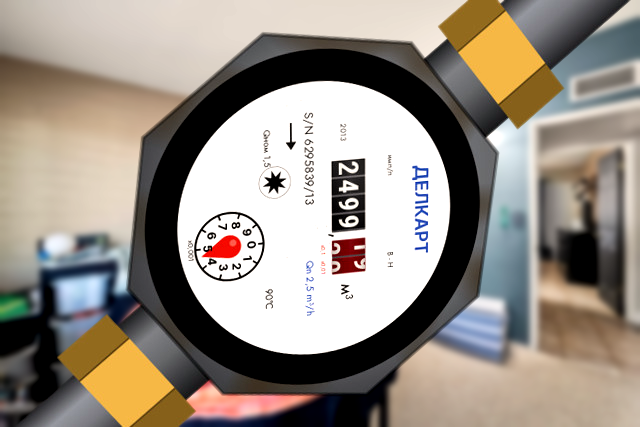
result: 2499.194 m³
